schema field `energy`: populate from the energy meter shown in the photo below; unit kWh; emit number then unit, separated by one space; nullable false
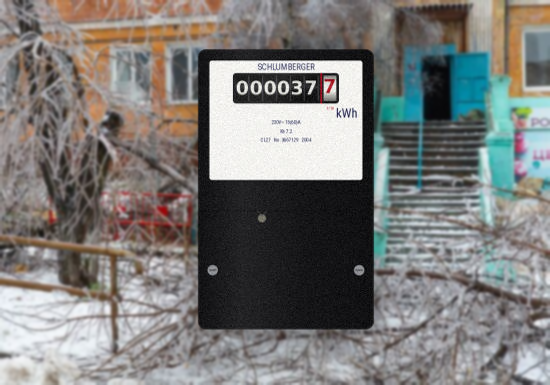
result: 37.7 kWh
